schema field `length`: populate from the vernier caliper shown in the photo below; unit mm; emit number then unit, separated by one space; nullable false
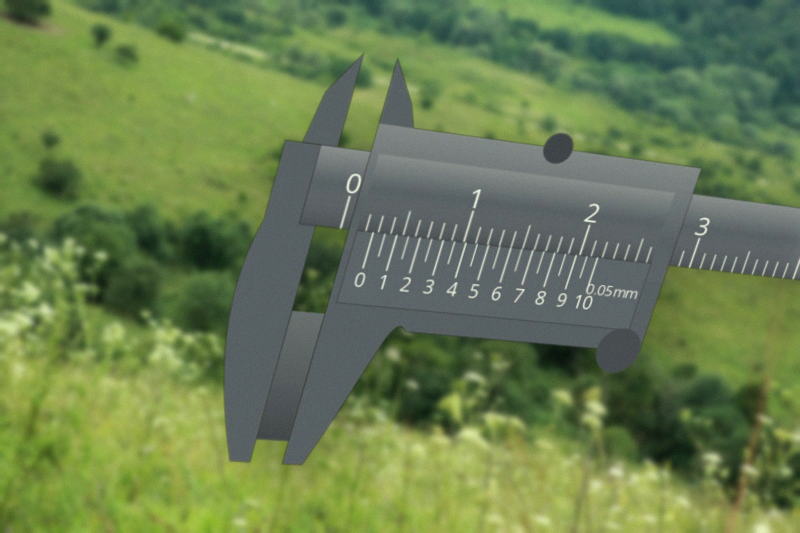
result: 2.6 mm
